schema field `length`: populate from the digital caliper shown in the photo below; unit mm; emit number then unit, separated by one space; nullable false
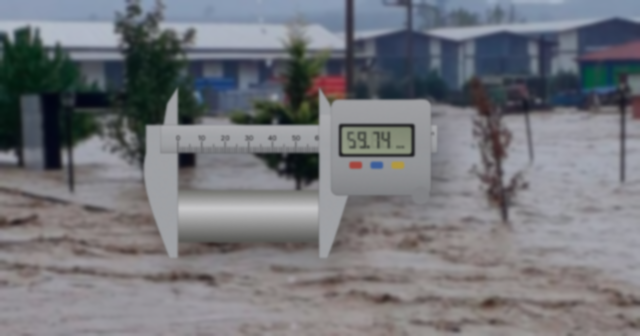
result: 59.74 mm
